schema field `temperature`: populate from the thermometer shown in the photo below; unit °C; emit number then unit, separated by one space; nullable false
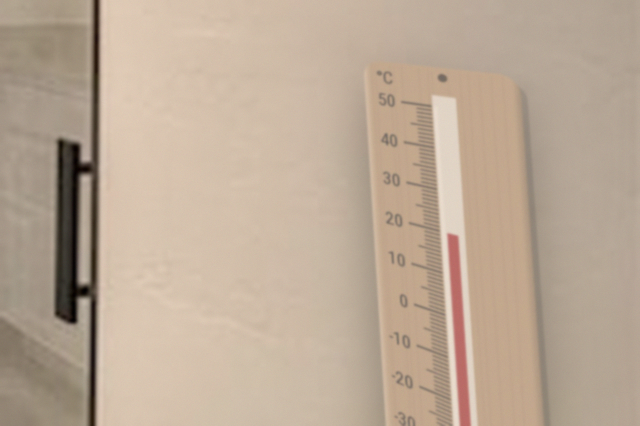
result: 20 °C
